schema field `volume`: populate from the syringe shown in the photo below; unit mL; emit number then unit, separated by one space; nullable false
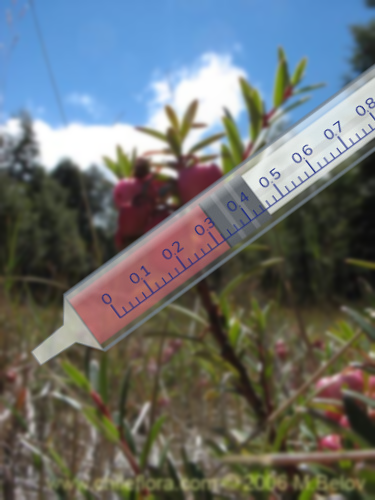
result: 0.32 mL
